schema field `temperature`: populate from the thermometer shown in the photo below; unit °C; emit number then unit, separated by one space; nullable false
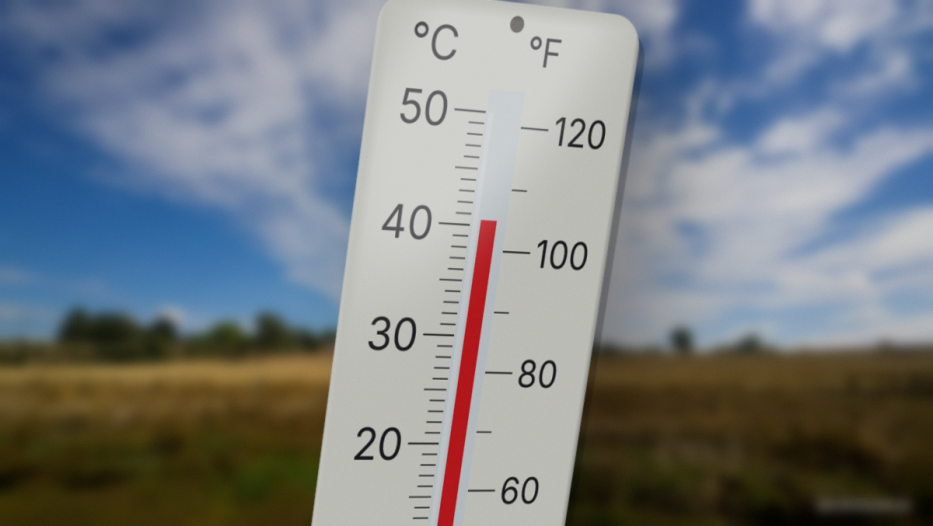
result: 40.5 °C
